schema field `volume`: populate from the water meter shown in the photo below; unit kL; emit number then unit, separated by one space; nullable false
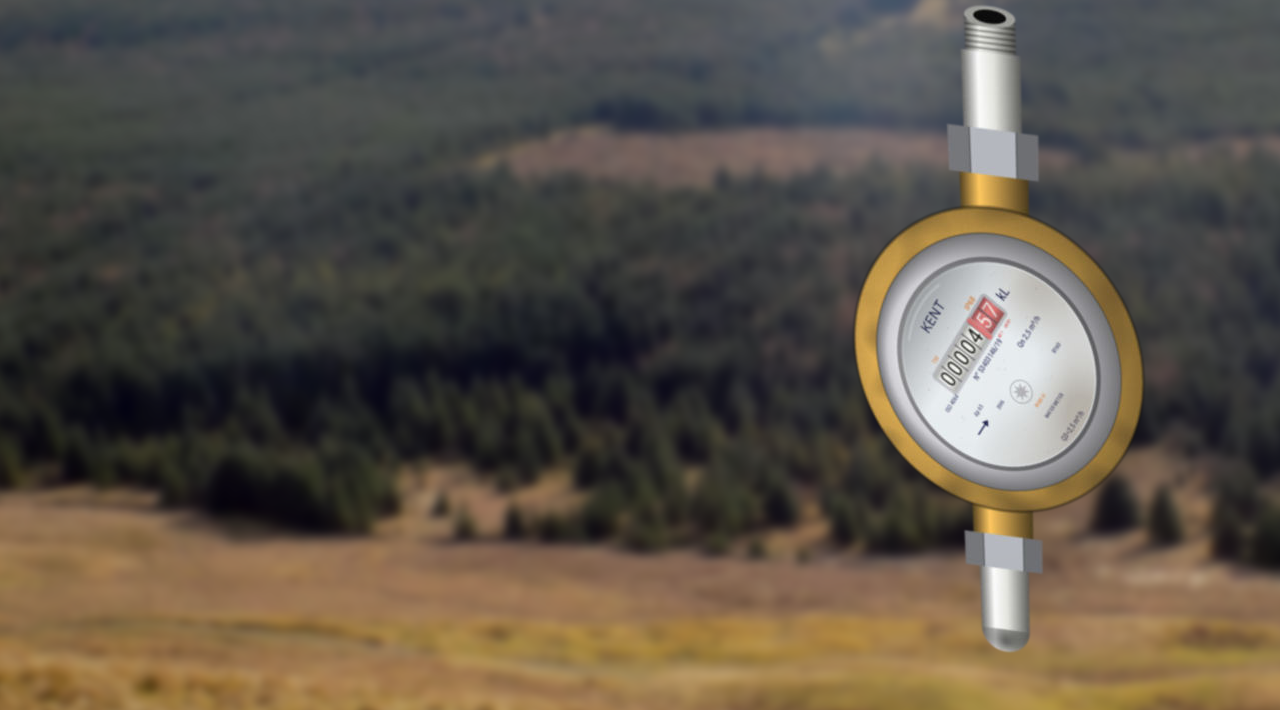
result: 4.57 kL
